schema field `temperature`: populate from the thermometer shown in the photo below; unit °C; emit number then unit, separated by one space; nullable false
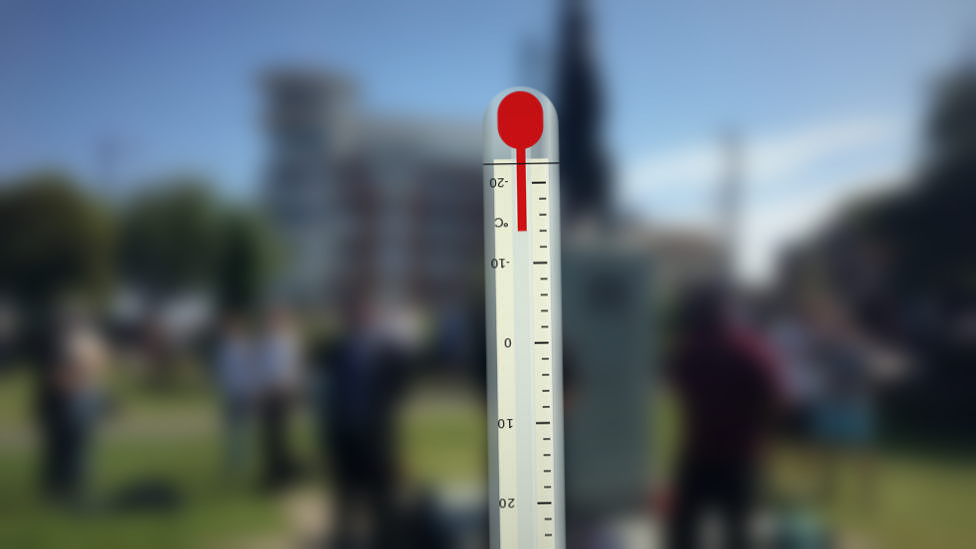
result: -14 °C
